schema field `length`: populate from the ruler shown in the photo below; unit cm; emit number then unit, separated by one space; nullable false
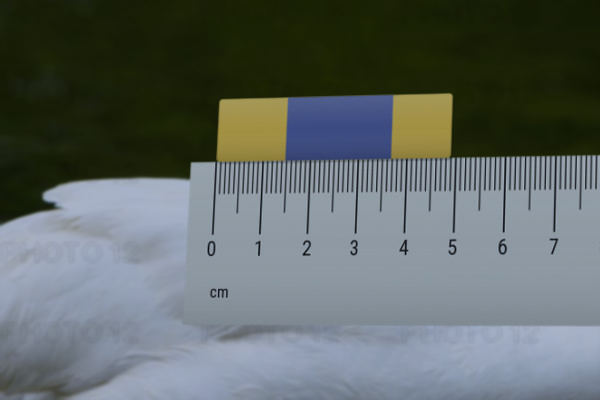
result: 4.9 cm
